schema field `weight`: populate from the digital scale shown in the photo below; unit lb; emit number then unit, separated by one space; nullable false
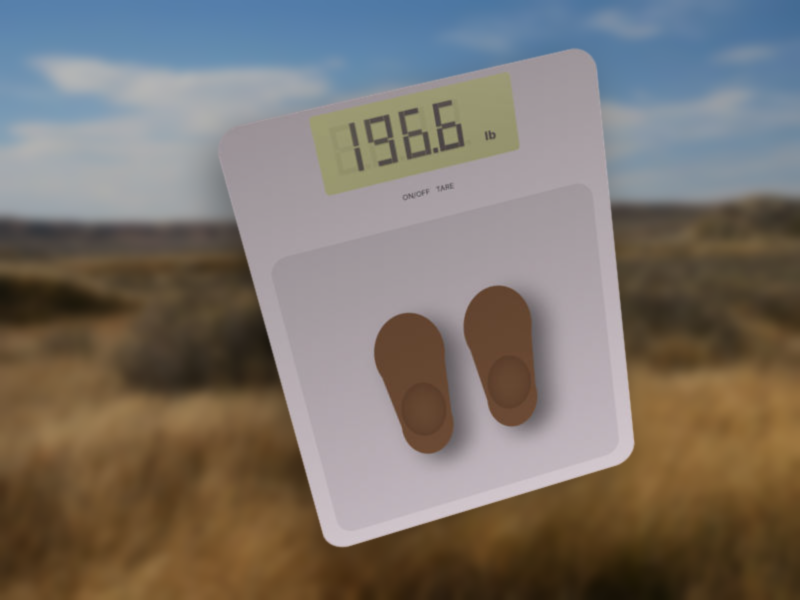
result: 196.6 lb
